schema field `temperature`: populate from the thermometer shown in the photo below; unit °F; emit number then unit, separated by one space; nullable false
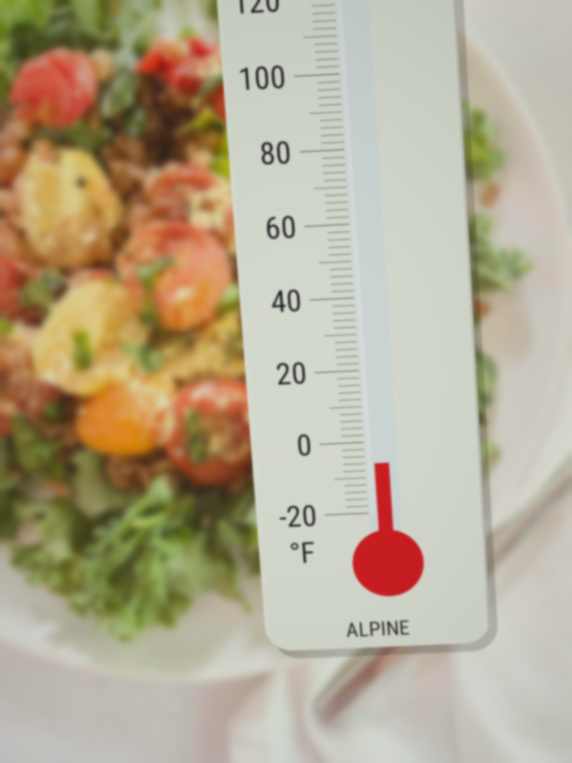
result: -6 °F
